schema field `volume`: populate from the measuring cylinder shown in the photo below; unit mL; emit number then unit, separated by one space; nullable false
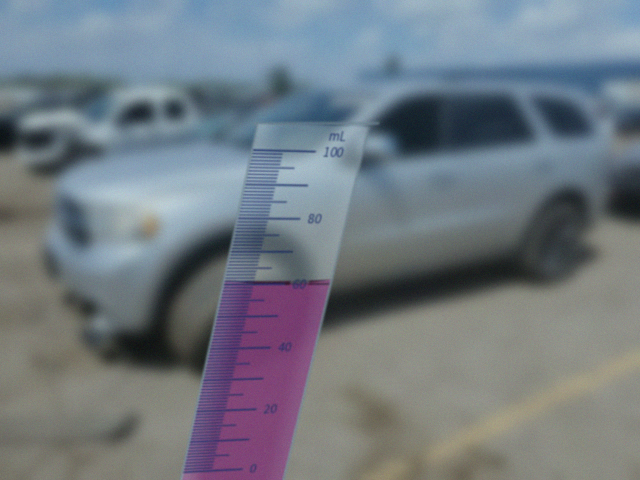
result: 60 mL
